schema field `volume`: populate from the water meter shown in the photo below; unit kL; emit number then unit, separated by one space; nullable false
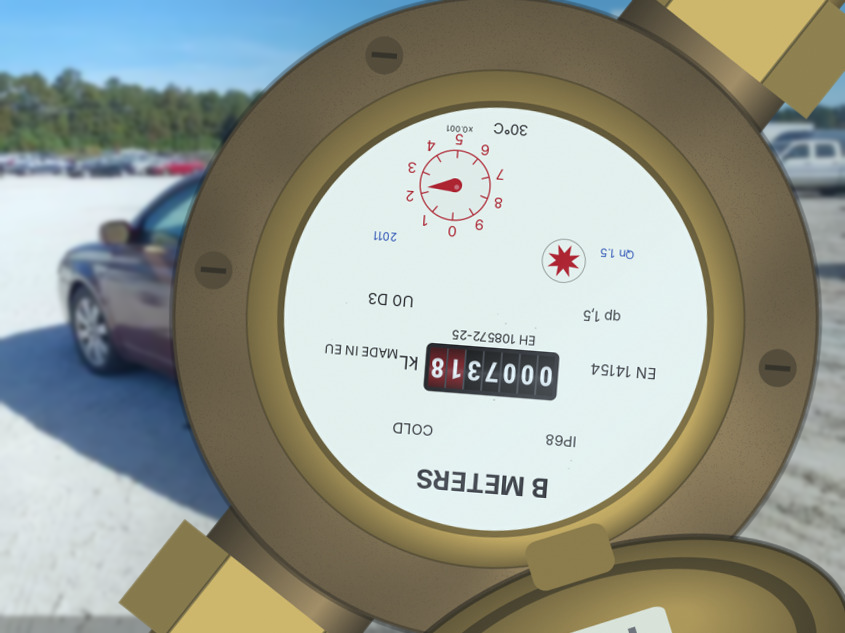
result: 73.182 kL
